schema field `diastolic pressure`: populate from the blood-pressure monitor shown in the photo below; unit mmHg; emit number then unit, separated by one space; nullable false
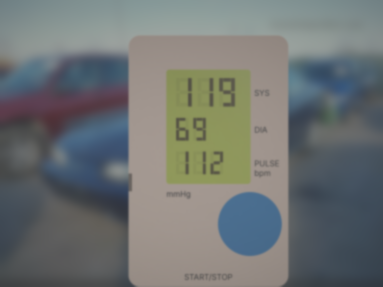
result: 69 mmHg
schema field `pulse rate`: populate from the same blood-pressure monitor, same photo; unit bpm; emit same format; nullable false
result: 112 bpm
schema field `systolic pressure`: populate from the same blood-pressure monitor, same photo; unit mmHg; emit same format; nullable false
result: 119 mmHg
